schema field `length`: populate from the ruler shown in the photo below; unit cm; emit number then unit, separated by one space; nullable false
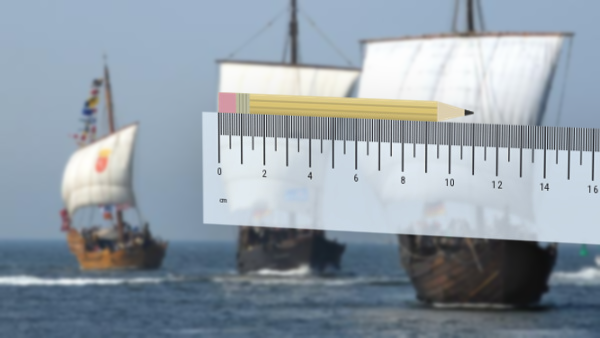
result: 11 cm
